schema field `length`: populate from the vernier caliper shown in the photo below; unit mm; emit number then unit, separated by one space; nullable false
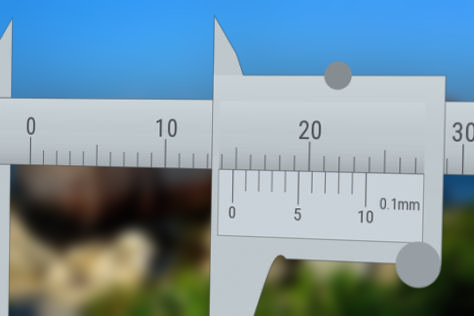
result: 14.8 mm
